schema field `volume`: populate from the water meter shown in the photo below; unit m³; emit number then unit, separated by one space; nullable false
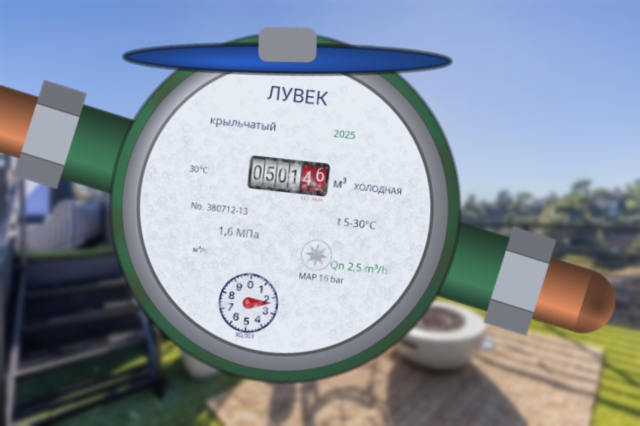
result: 501.462 m³
